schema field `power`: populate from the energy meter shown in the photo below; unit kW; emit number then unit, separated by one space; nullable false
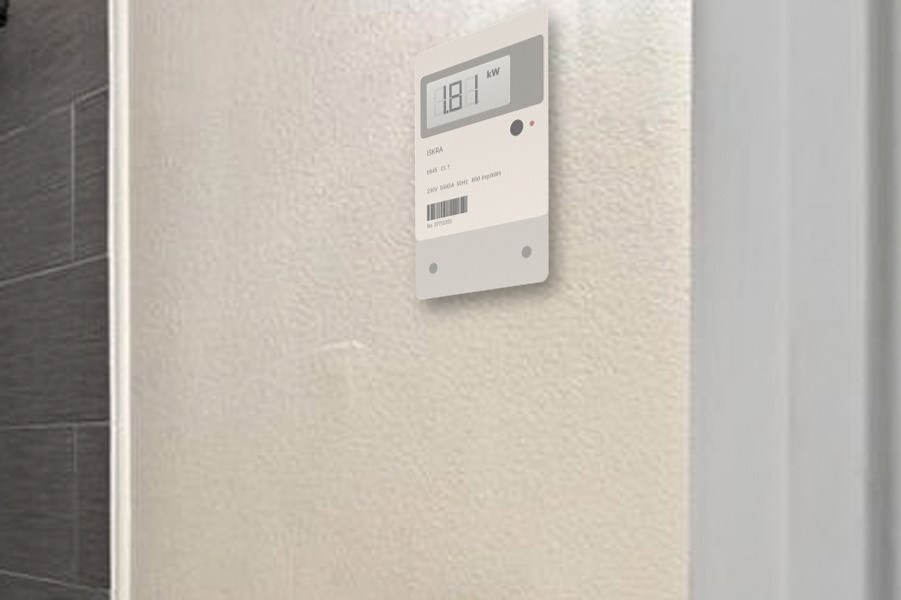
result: 1.81 kW
